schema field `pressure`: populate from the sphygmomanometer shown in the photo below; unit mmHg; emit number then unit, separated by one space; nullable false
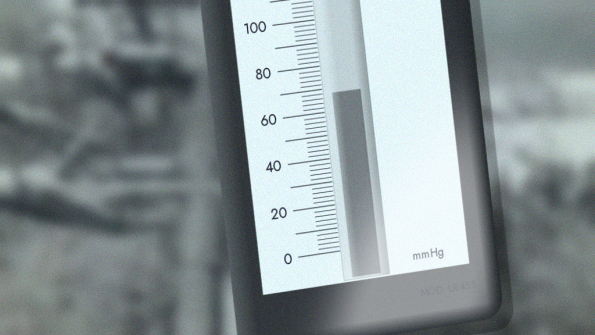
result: 68 mmHg
